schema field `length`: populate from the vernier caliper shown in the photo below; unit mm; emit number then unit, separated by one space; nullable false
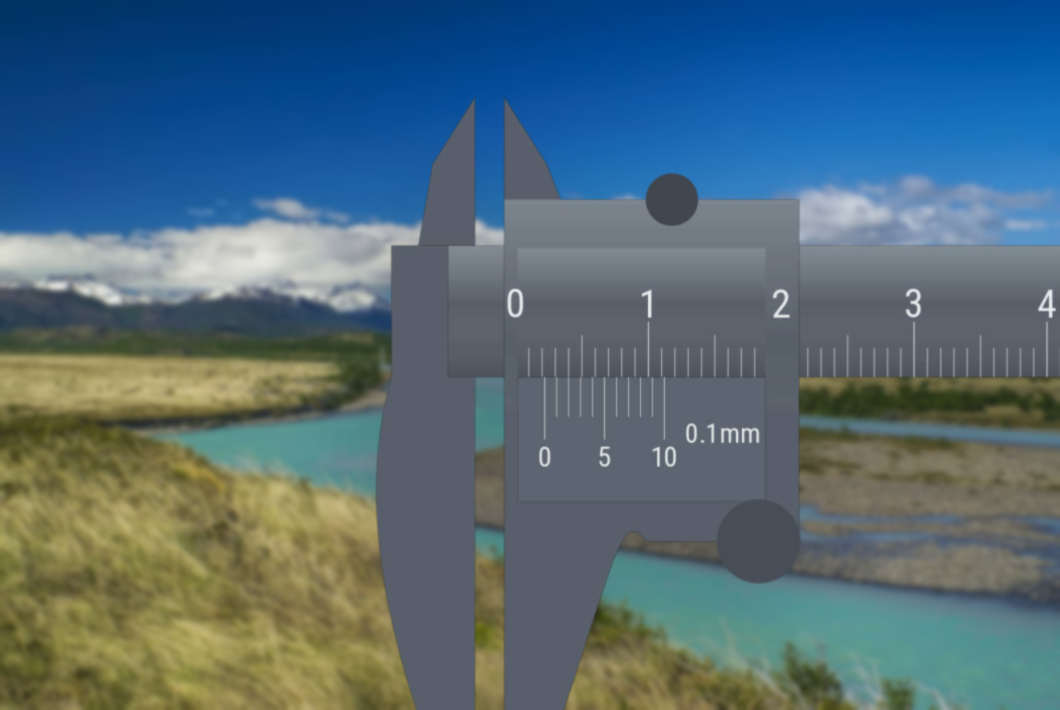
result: 2.2 mm
